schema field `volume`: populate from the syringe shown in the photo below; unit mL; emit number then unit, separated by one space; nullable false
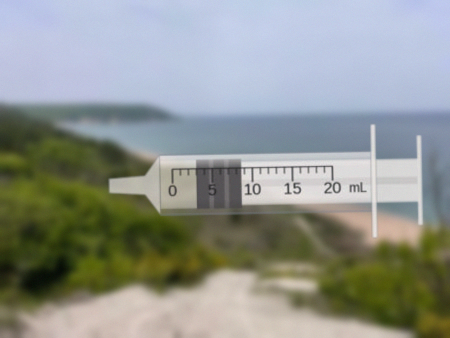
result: 3 mL
